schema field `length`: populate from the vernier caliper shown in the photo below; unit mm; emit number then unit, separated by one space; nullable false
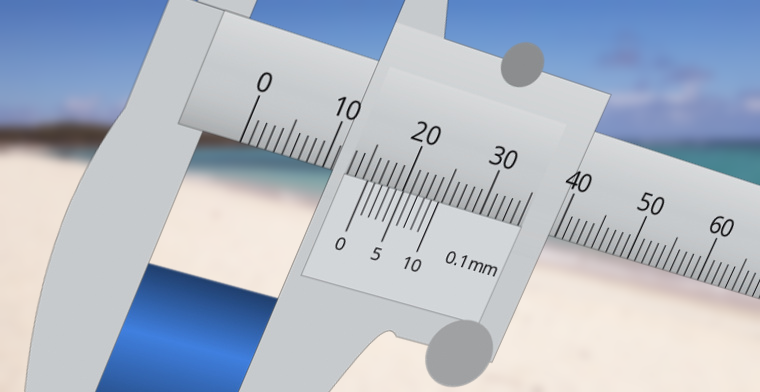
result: 15.6 mm
